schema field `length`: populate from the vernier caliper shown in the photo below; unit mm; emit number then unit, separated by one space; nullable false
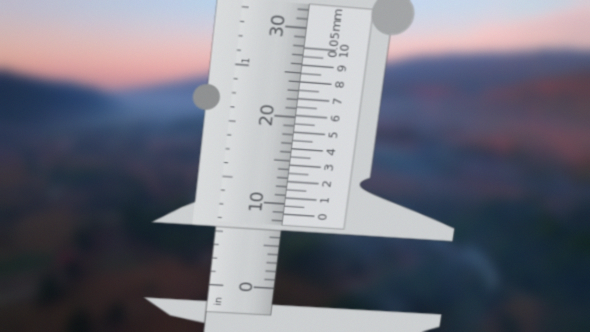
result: 8.8 mm
